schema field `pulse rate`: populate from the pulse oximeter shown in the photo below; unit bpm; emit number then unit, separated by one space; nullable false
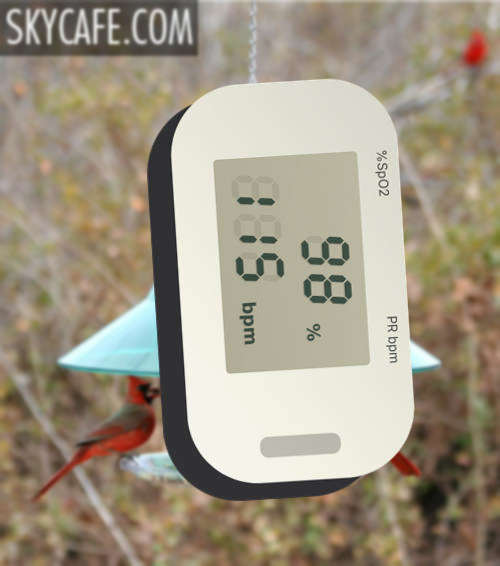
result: 115 bpm
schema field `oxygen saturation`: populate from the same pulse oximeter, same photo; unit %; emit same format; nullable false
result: 98 %
